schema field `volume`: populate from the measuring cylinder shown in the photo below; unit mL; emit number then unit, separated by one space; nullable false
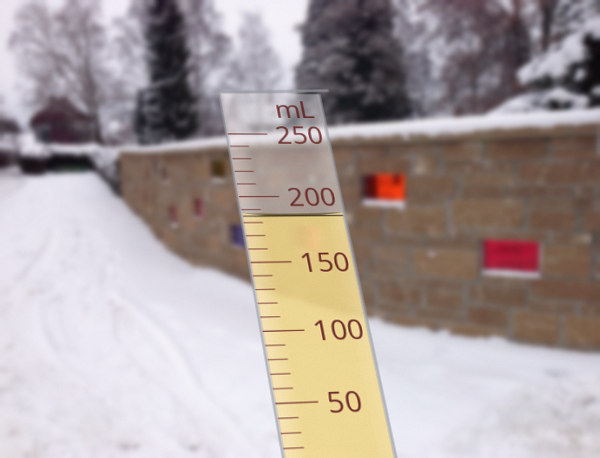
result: 185 mL
